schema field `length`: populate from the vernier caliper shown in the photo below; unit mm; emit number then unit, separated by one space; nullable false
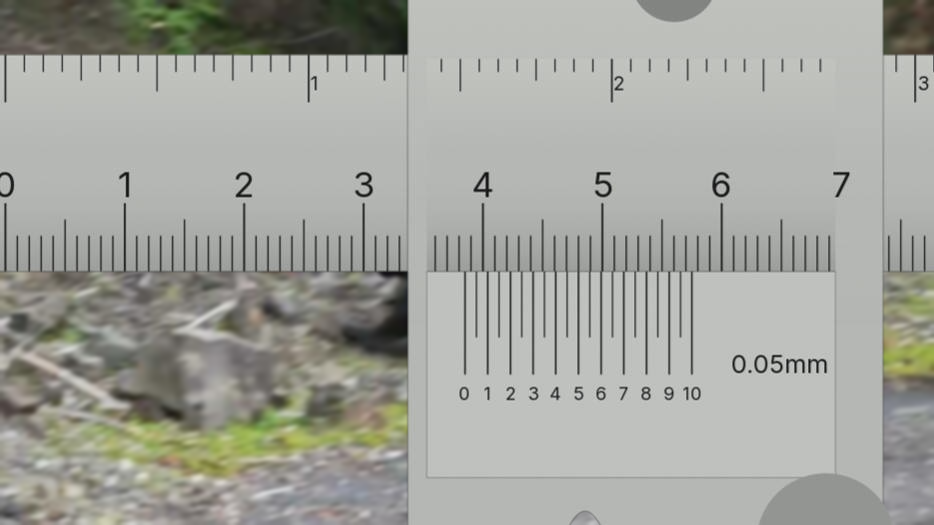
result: 38.5 mm
